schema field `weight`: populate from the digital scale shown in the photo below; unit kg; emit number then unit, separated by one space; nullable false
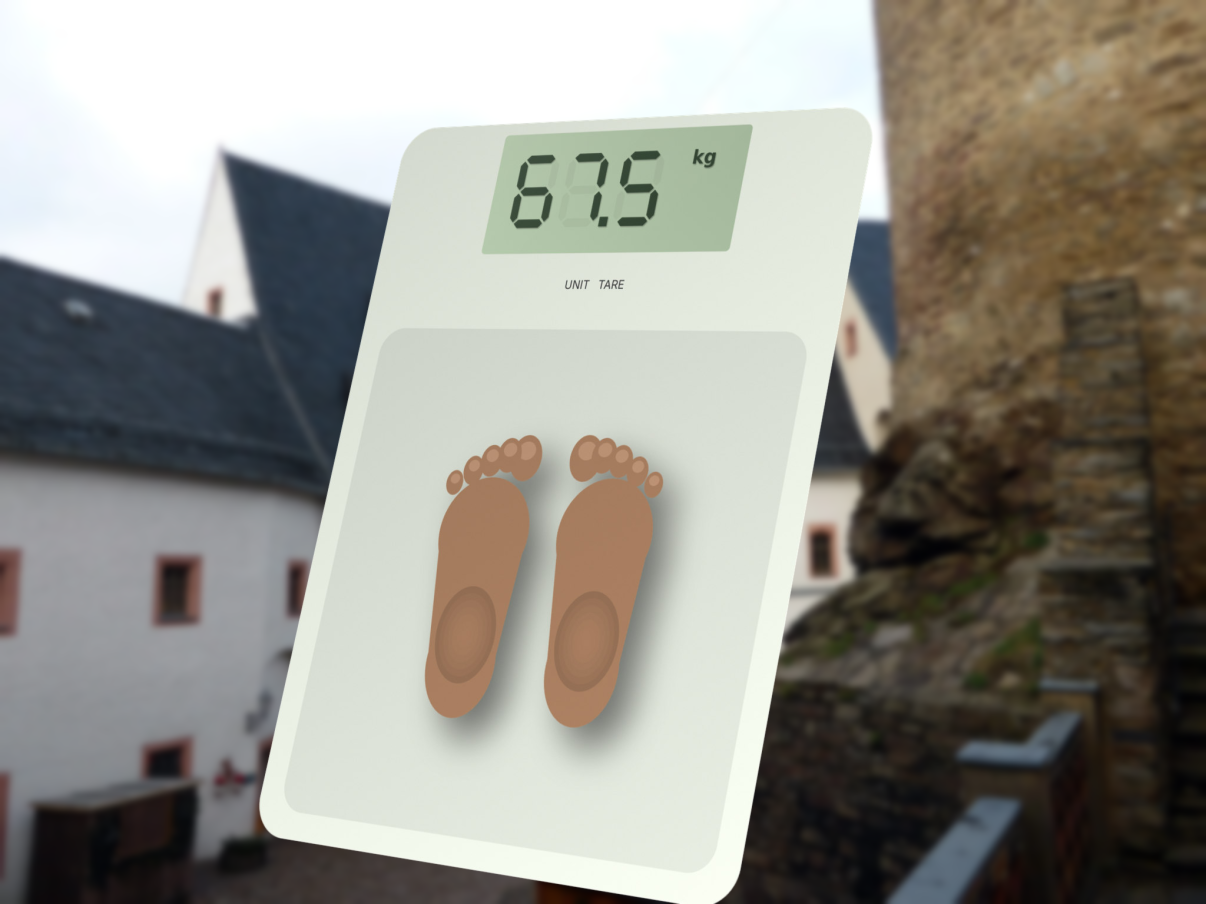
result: 67.5 kg
